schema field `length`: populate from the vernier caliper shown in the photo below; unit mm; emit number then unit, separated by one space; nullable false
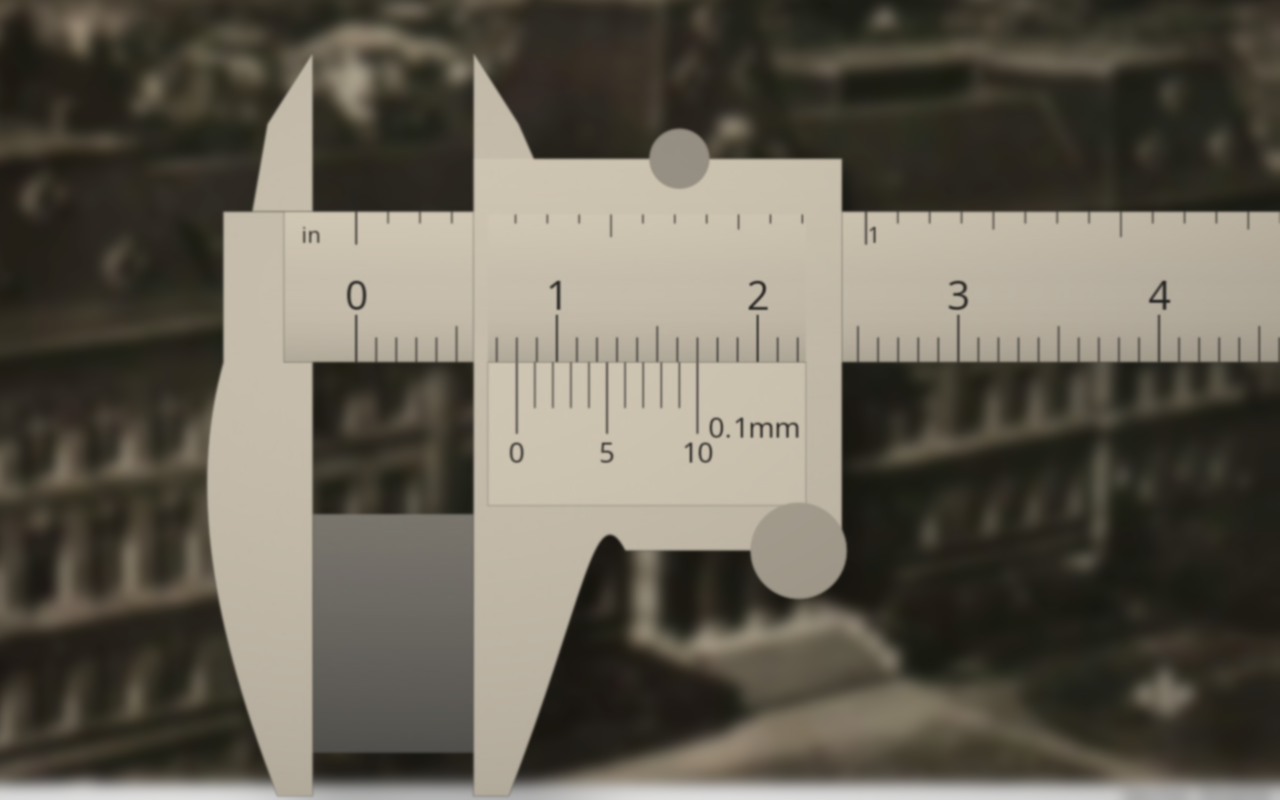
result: 8.0 mm
